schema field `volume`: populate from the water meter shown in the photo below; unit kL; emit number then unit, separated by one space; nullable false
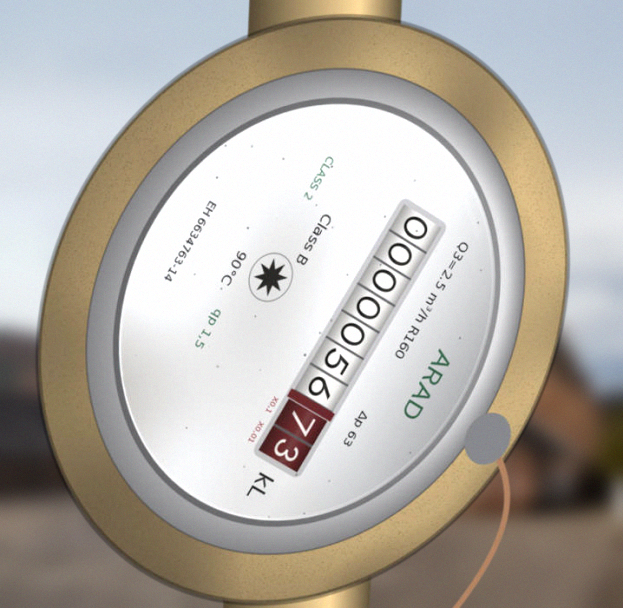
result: 56.73 kL
